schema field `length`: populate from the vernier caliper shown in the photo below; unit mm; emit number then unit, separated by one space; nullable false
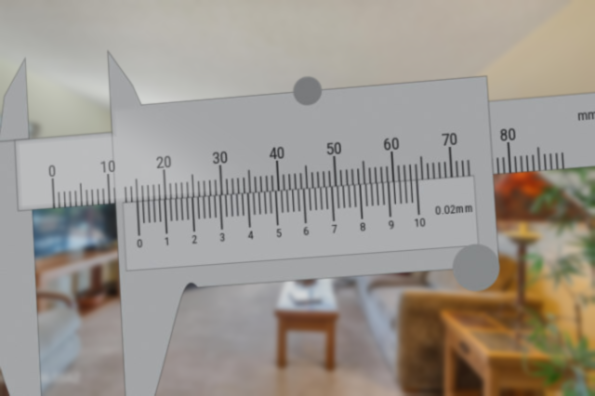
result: 15.0 mm
